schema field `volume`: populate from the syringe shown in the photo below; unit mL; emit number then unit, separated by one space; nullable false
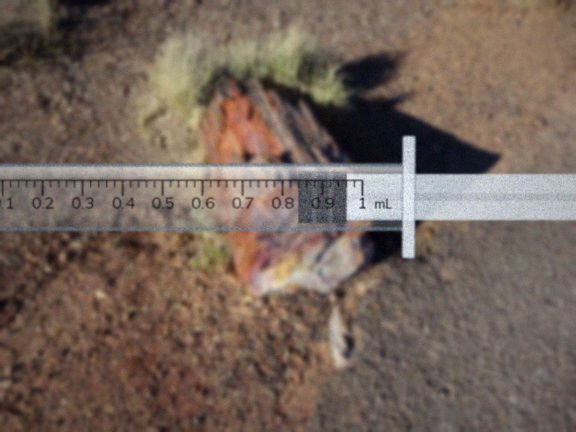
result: 0.84 mL
